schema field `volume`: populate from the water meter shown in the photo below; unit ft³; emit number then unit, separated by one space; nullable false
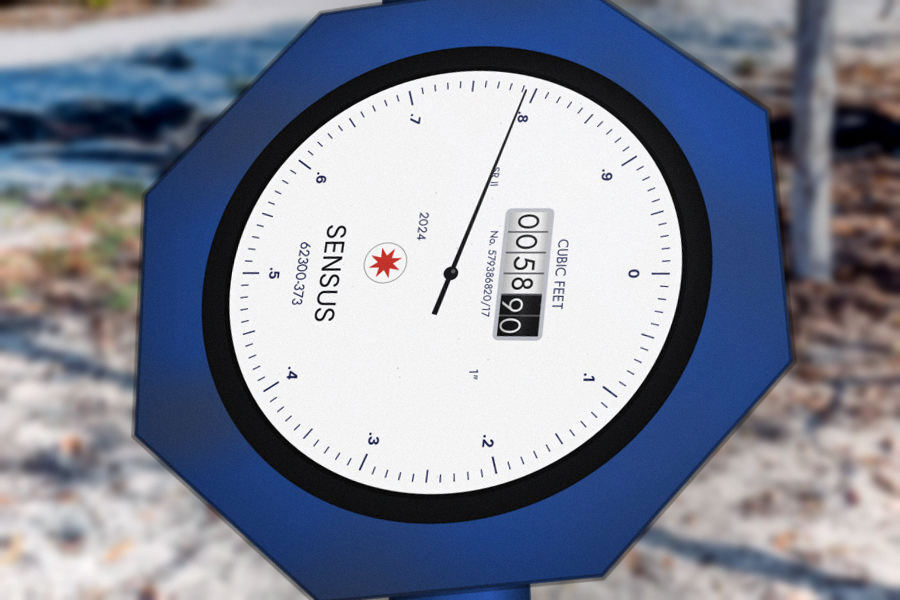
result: 5889.79 ft³
